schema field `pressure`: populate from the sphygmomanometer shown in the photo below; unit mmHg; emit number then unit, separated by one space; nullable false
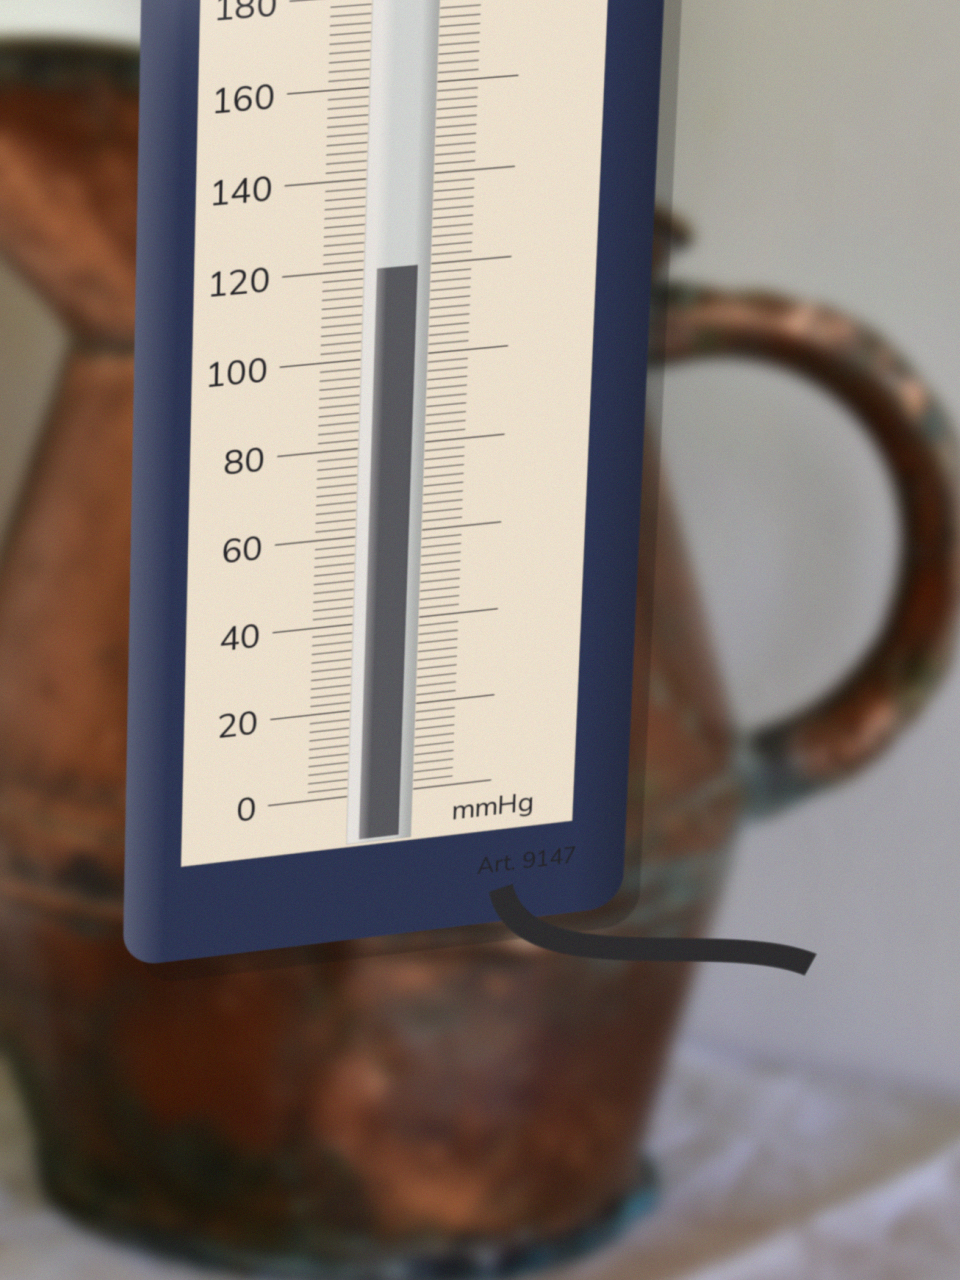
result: 120 mmHg
